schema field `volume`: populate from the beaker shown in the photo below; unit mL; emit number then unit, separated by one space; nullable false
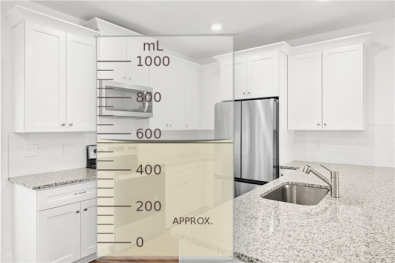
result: 550 mL
